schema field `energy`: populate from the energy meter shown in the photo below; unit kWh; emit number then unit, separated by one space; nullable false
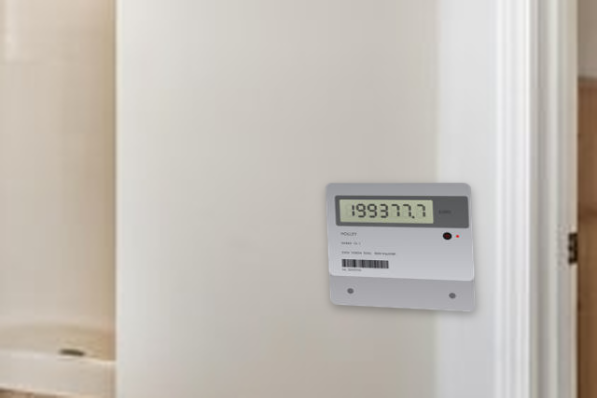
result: 199377.7 kWh
